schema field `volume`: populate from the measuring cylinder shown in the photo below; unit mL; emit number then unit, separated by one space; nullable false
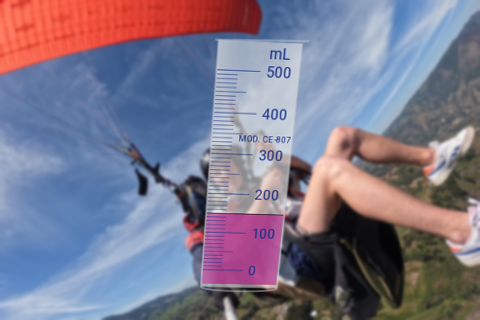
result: 150 mL
